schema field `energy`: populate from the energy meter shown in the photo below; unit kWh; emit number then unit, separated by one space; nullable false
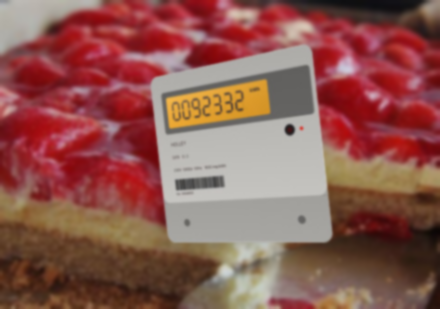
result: 92332 kWh
